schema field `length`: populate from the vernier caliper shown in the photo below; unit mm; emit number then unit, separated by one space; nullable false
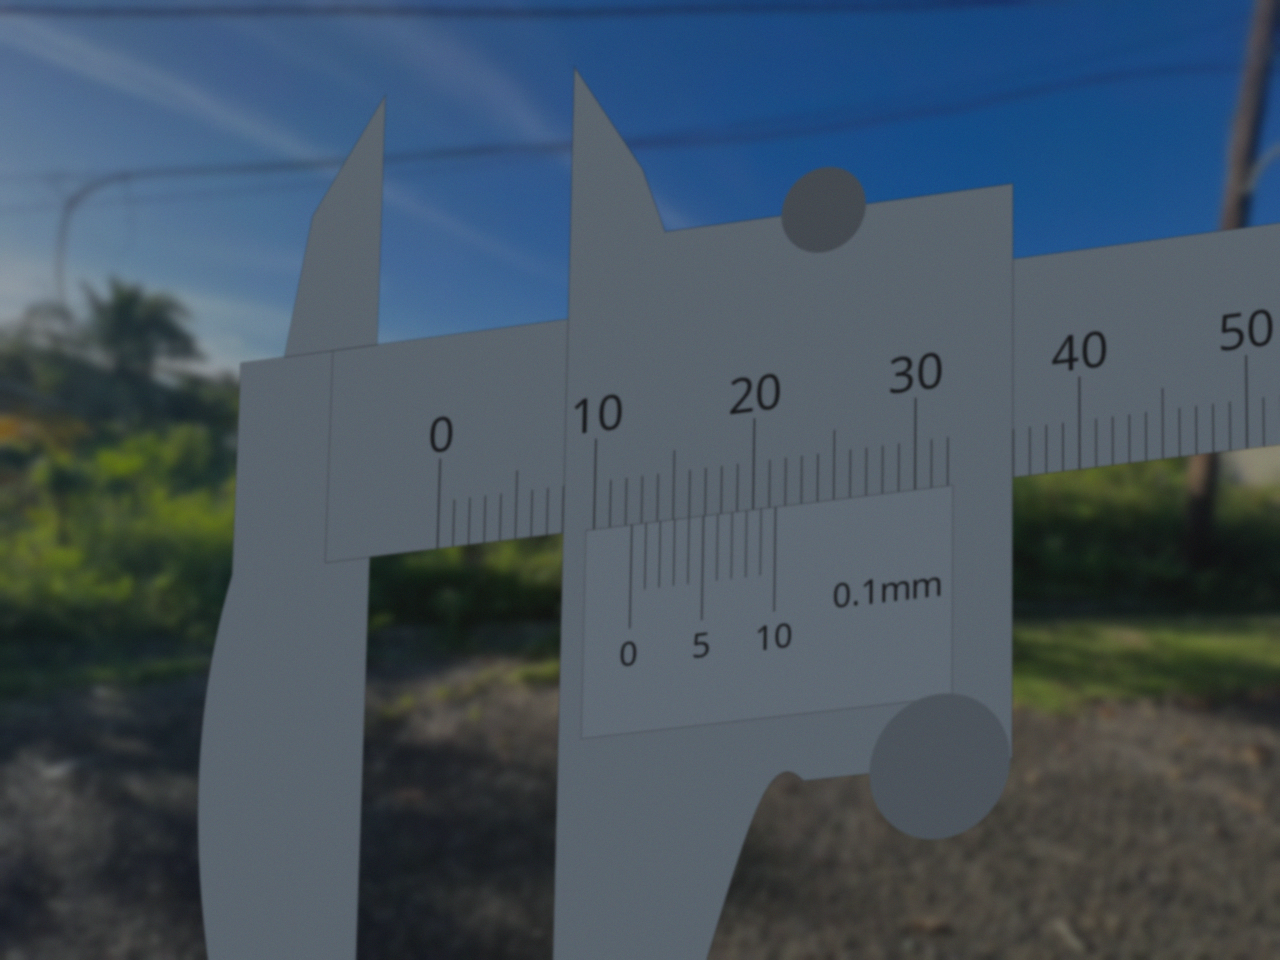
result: 12.4 mm
